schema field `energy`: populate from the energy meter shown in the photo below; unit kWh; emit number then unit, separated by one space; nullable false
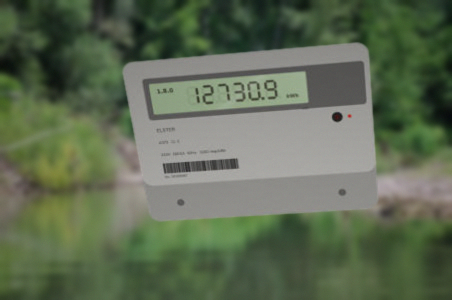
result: 12730.9 kWh
